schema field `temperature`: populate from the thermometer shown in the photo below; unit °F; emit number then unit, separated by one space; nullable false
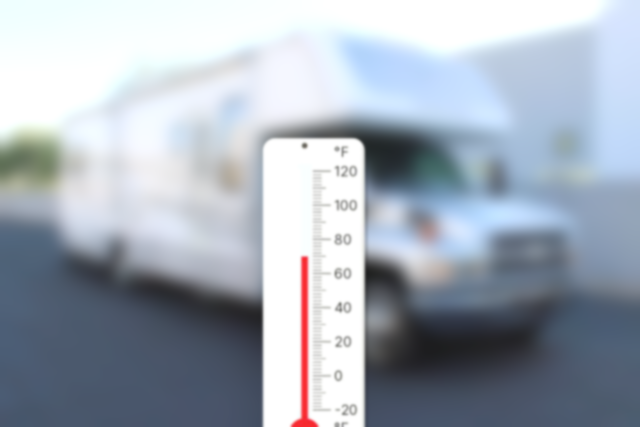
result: 70 °F
